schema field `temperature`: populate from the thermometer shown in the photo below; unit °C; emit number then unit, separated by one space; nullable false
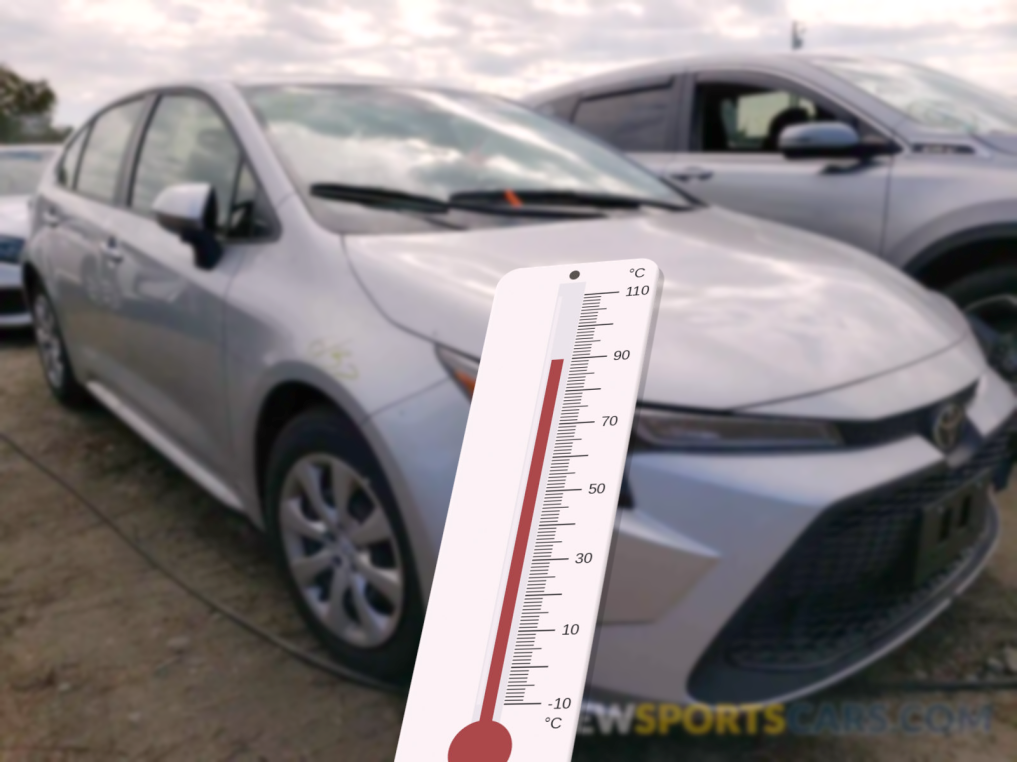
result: 90 °C
